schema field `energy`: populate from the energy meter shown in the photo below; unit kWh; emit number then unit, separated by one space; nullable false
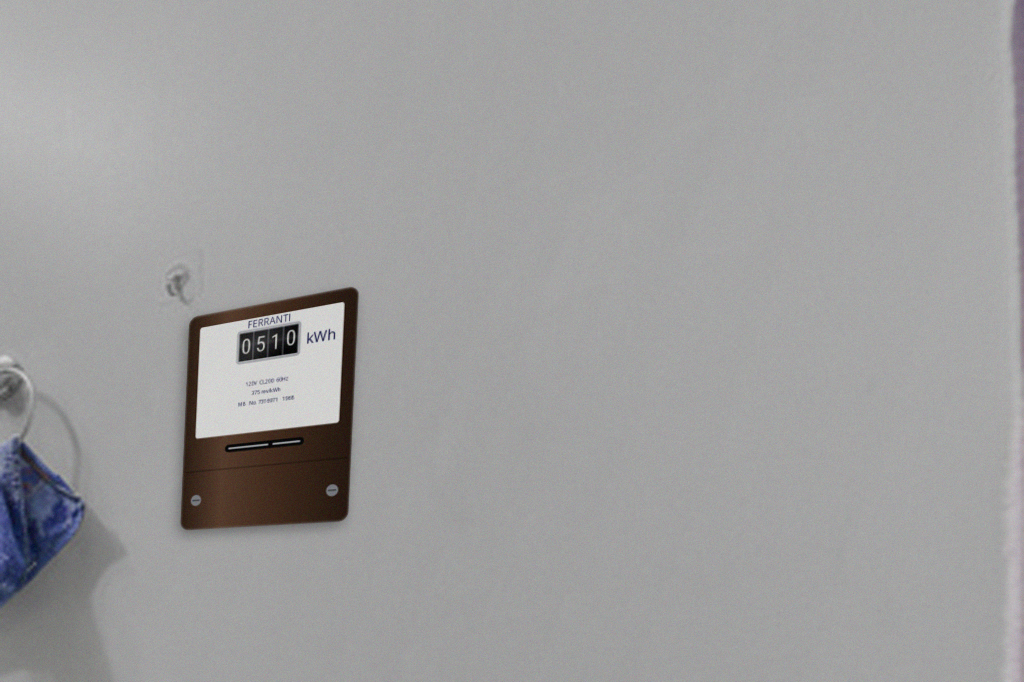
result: 510 kWh
